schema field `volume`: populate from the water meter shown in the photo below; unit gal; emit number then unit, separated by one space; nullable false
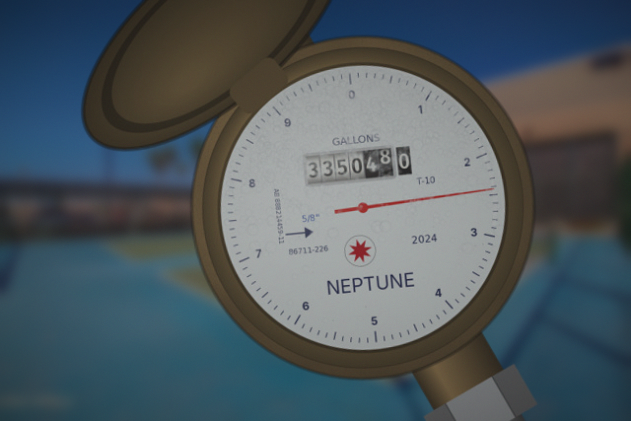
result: 3350482.4 gal
